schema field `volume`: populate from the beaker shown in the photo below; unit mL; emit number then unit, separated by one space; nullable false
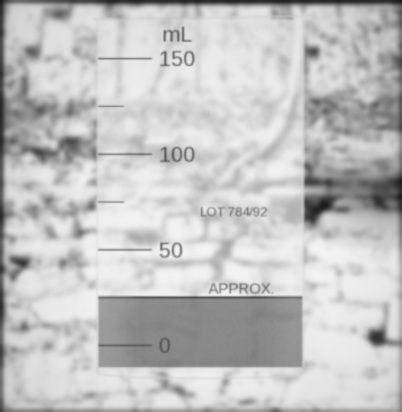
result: 25 mL
